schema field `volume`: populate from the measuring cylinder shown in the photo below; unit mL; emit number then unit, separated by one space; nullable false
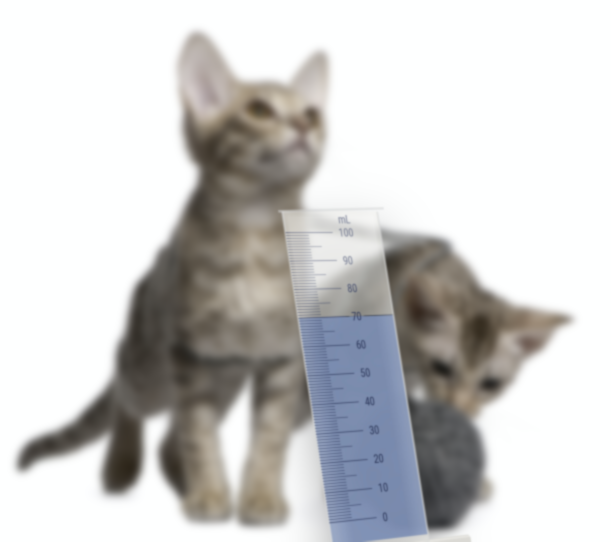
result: 70 mL
